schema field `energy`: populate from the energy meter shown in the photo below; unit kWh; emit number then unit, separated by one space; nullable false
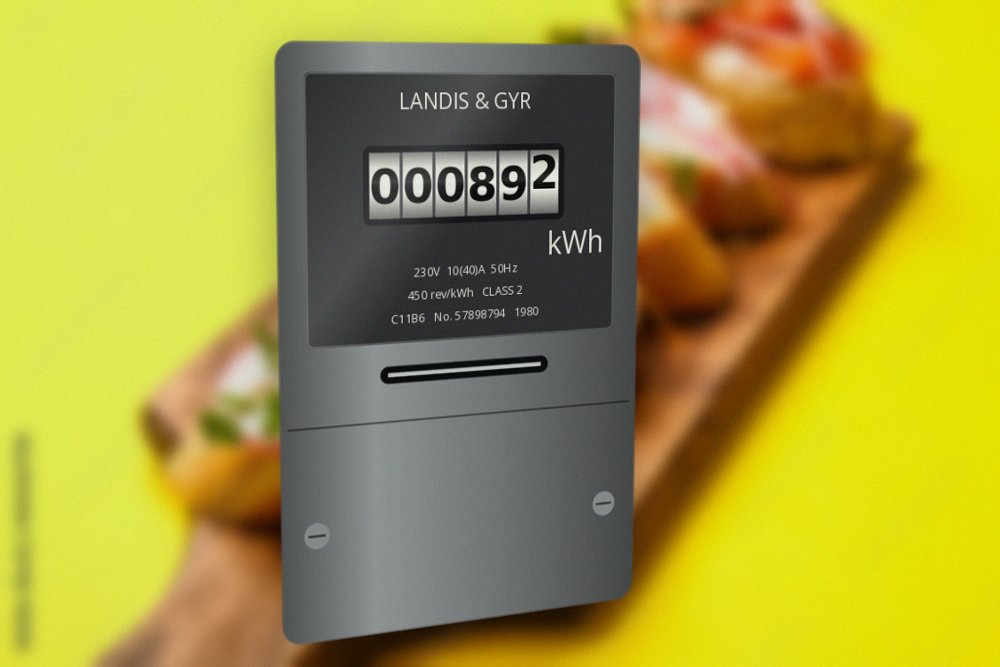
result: 892 kWh
